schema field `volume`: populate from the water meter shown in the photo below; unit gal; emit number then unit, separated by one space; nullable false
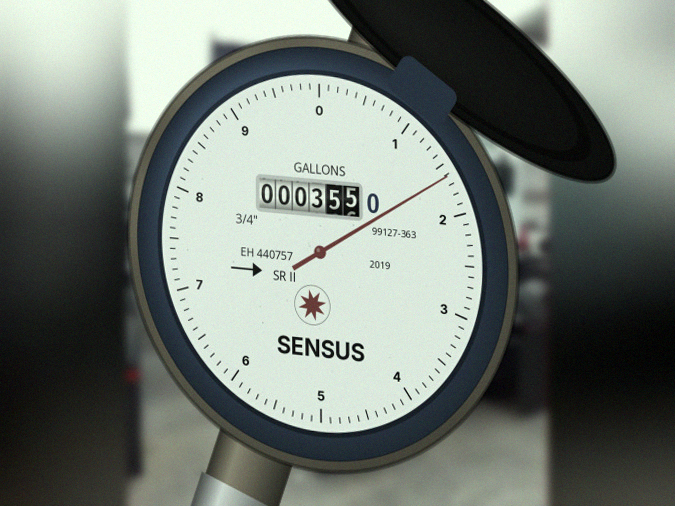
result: 3551.6 gal
